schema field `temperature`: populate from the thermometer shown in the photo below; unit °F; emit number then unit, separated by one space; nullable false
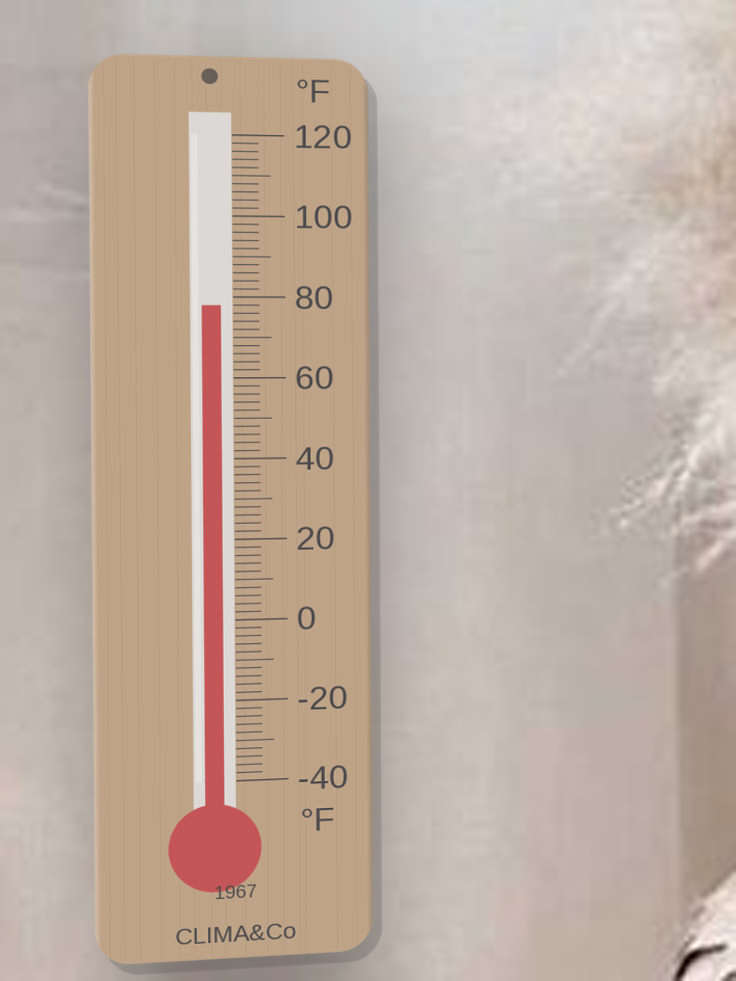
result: 78 °F
